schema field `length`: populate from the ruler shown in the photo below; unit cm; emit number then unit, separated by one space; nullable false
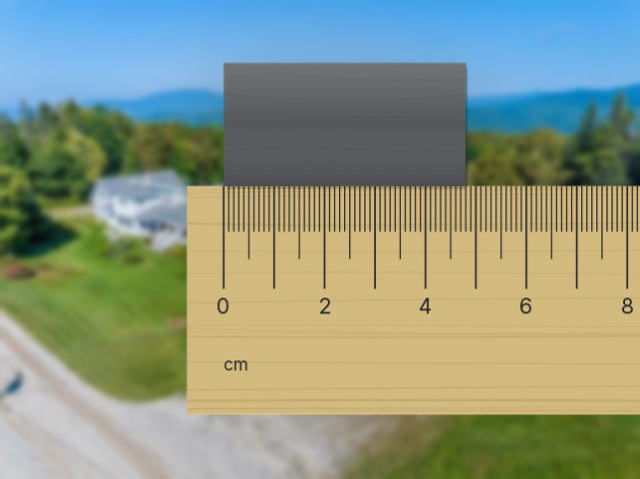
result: 4.8 cm
